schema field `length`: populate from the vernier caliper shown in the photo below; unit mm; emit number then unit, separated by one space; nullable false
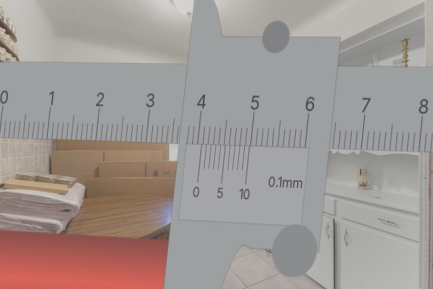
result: 40.8 mm
